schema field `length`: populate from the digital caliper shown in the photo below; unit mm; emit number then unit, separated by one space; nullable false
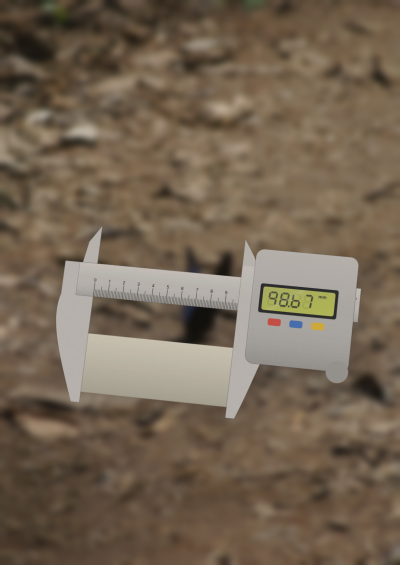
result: 98.67 mm
